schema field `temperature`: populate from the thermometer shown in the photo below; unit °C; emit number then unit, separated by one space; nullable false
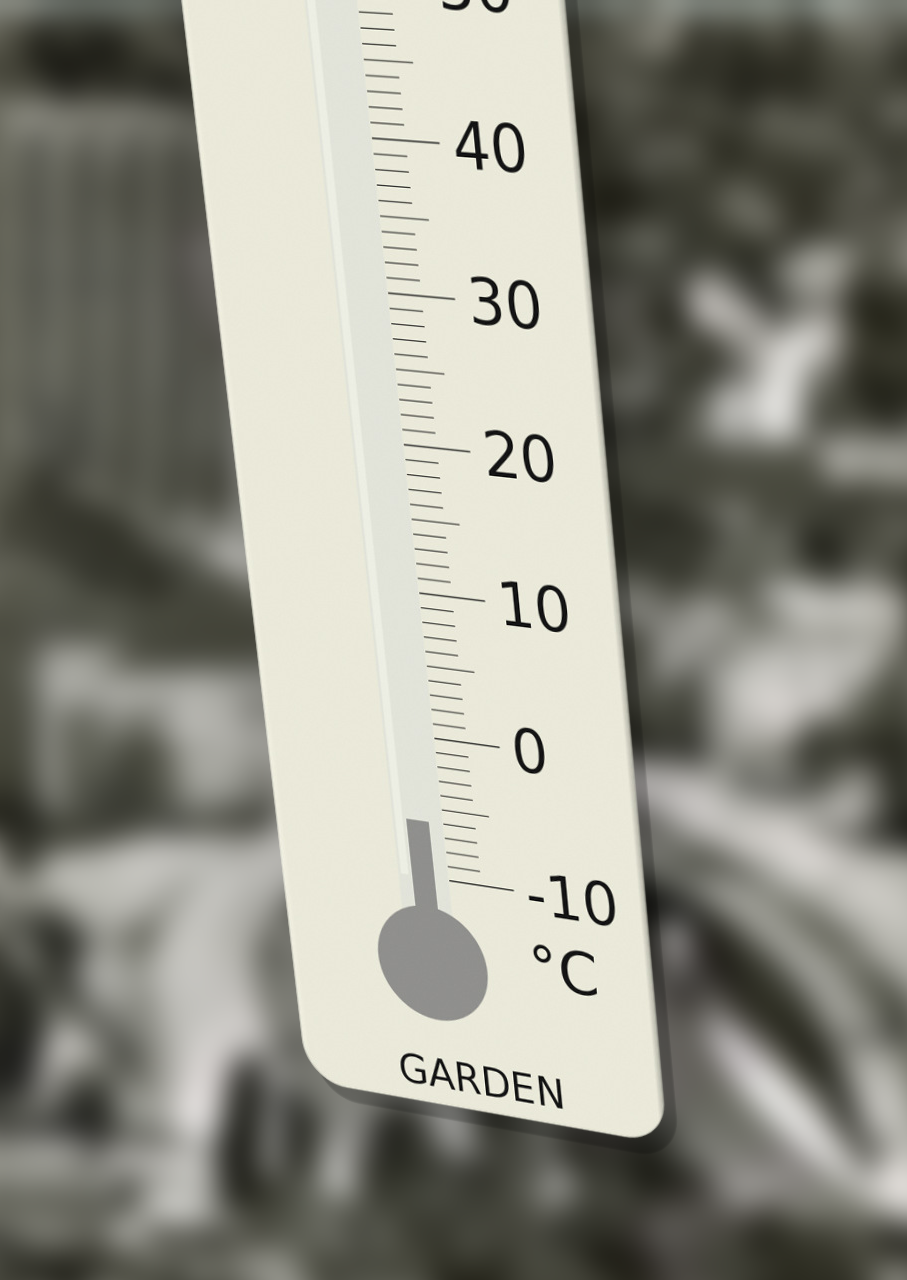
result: -6 °C
